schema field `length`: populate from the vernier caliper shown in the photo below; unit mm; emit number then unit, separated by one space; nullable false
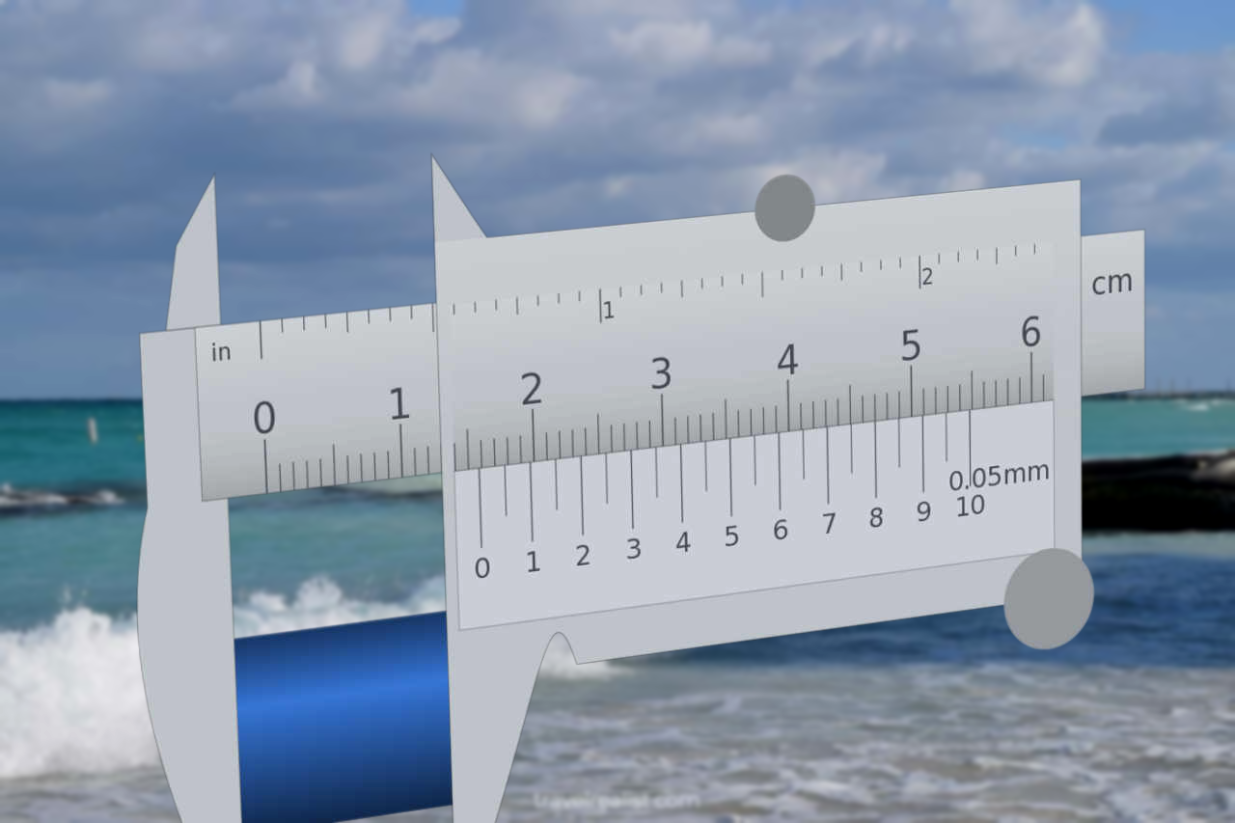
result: 15.8 mm
